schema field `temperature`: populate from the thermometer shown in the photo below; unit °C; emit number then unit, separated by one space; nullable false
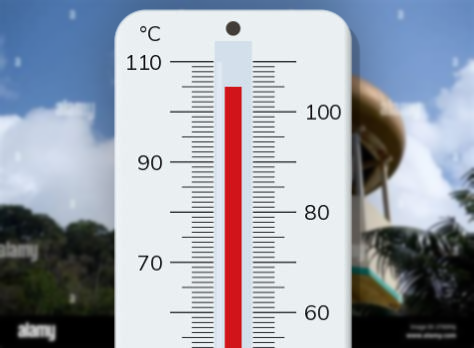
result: 105 °C
